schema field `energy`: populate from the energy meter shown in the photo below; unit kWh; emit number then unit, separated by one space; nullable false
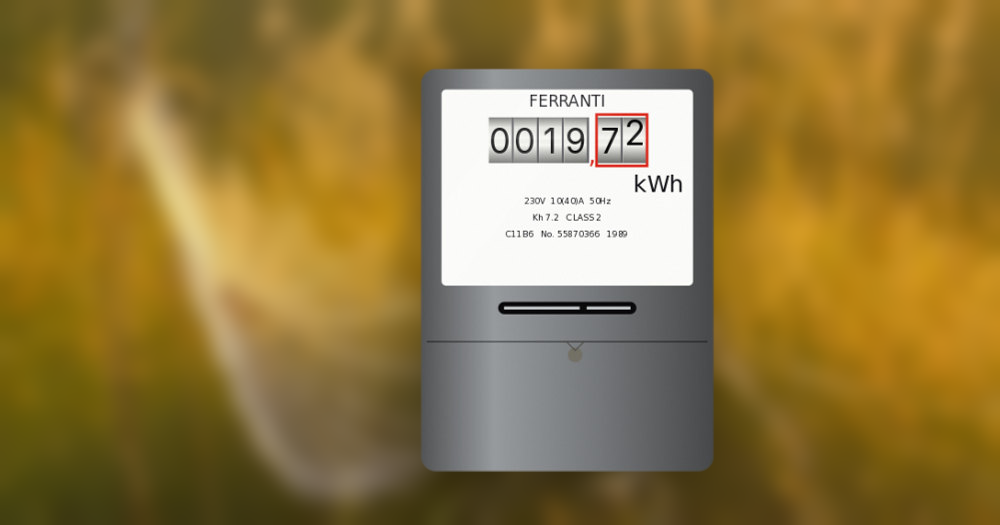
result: 19.72 kWh
